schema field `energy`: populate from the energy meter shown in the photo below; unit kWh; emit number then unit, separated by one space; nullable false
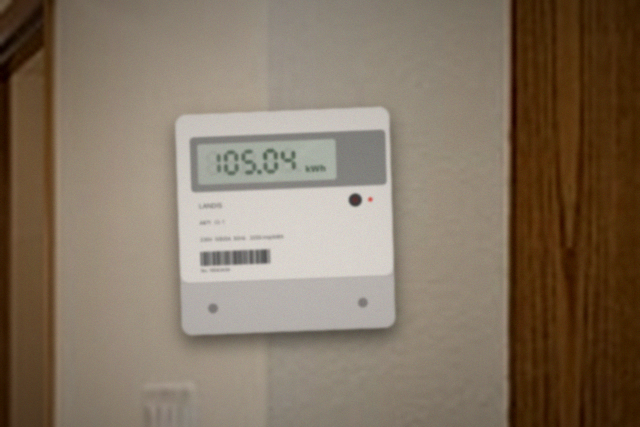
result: 105.04 kWh
